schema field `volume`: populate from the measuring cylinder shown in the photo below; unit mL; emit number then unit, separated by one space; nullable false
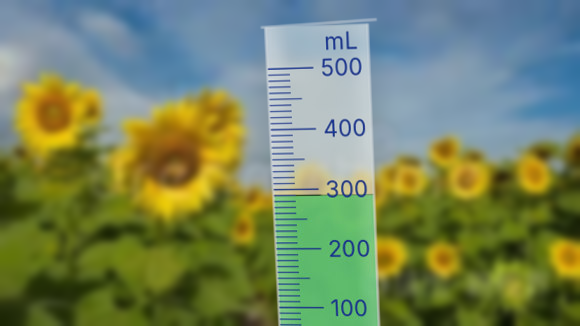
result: 290 mL
